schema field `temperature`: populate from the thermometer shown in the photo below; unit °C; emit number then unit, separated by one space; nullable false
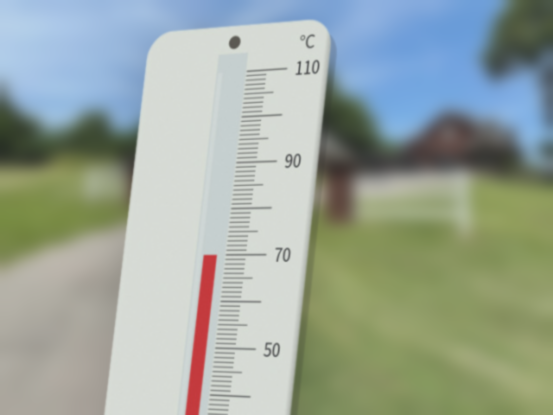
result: 70 °C
